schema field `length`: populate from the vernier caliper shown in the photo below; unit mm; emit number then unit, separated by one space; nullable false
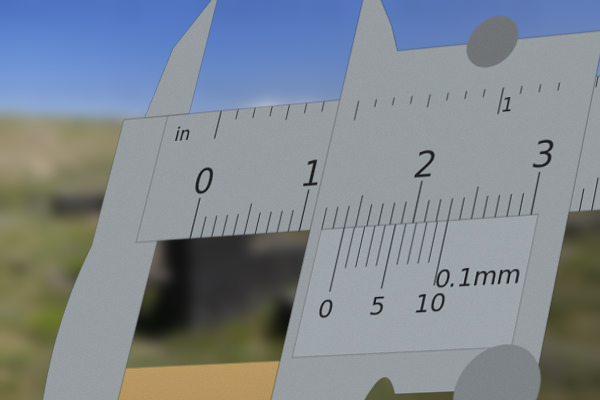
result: 14.0 mm
